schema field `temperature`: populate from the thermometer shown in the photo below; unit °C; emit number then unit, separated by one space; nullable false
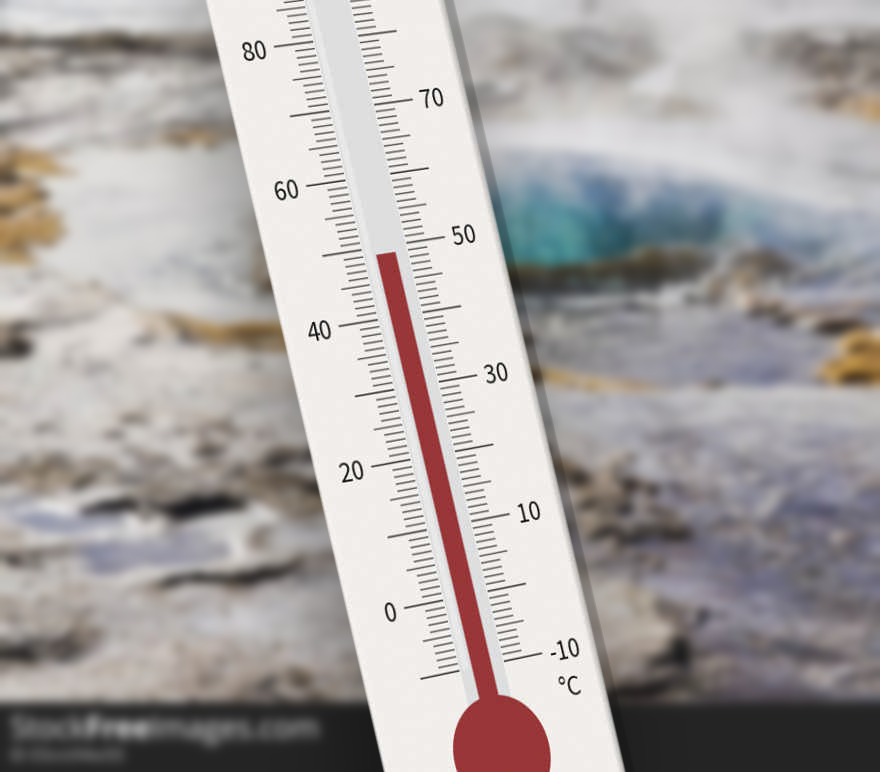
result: 49 °C
